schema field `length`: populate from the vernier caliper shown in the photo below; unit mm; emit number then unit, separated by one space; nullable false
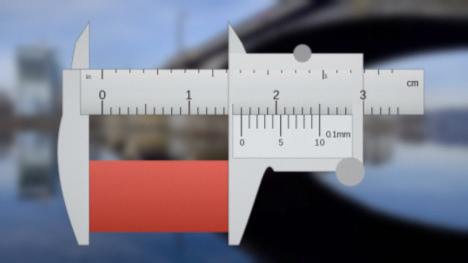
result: 16.0 mm
